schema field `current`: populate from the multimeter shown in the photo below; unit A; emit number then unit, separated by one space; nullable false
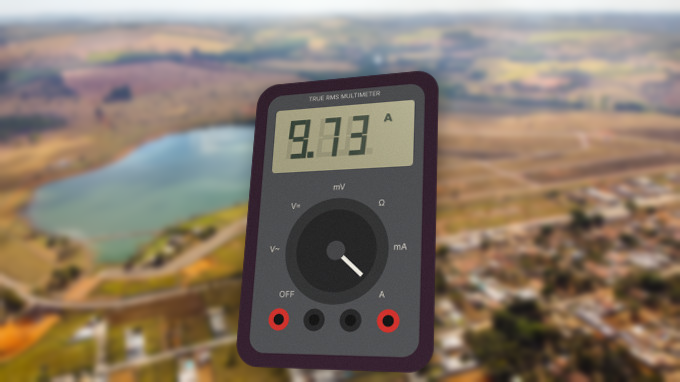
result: 9.73 A
